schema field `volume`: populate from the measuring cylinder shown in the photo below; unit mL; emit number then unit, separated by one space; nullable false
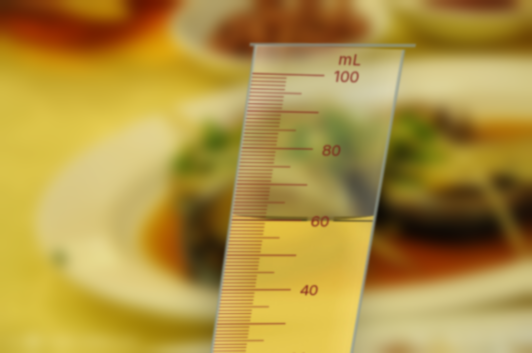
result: 60 mL
